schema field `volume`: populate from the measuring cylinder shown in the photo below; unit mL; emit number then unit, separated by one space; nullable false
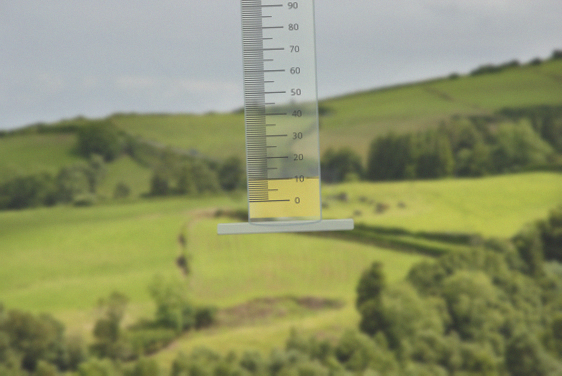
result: 10 mL
